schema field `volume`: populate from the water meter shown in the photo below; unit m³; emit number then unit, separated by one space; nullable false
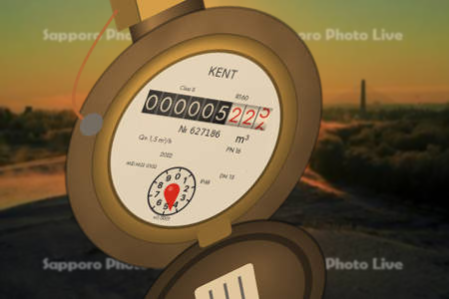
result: 5.2254 m³
